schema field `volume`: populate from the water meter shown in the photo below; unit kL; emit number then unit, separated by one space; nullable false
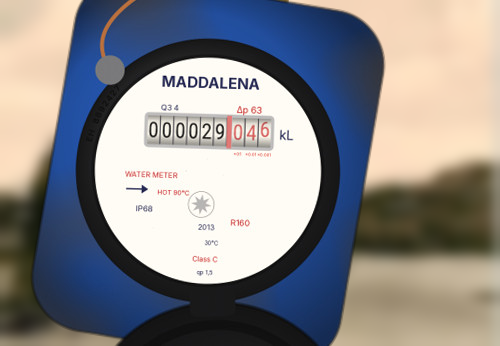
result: 29.046 kL
